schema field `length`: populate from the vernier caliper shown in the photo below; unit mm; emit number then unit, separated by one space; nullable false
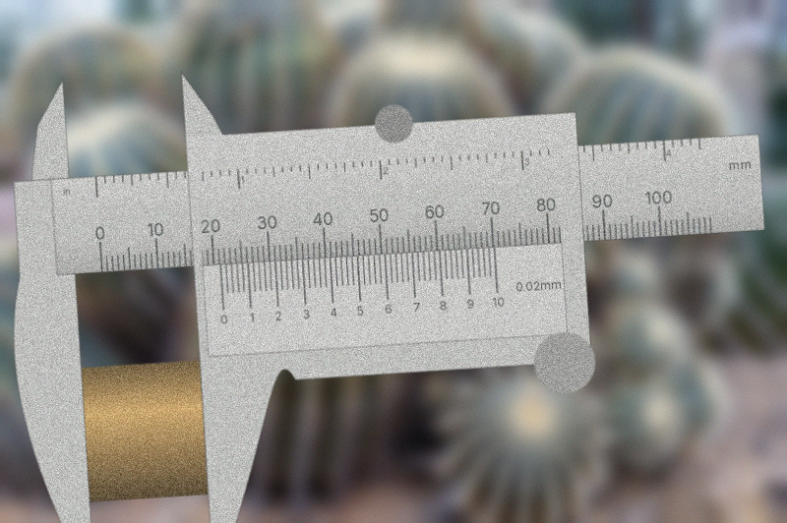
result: 21.2 mm
